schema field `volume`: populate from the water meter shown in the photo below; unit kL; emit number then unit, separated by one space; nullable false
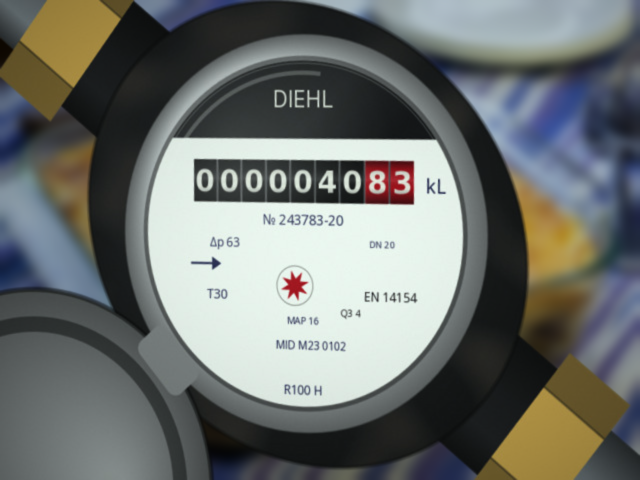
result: 40.83 kL
